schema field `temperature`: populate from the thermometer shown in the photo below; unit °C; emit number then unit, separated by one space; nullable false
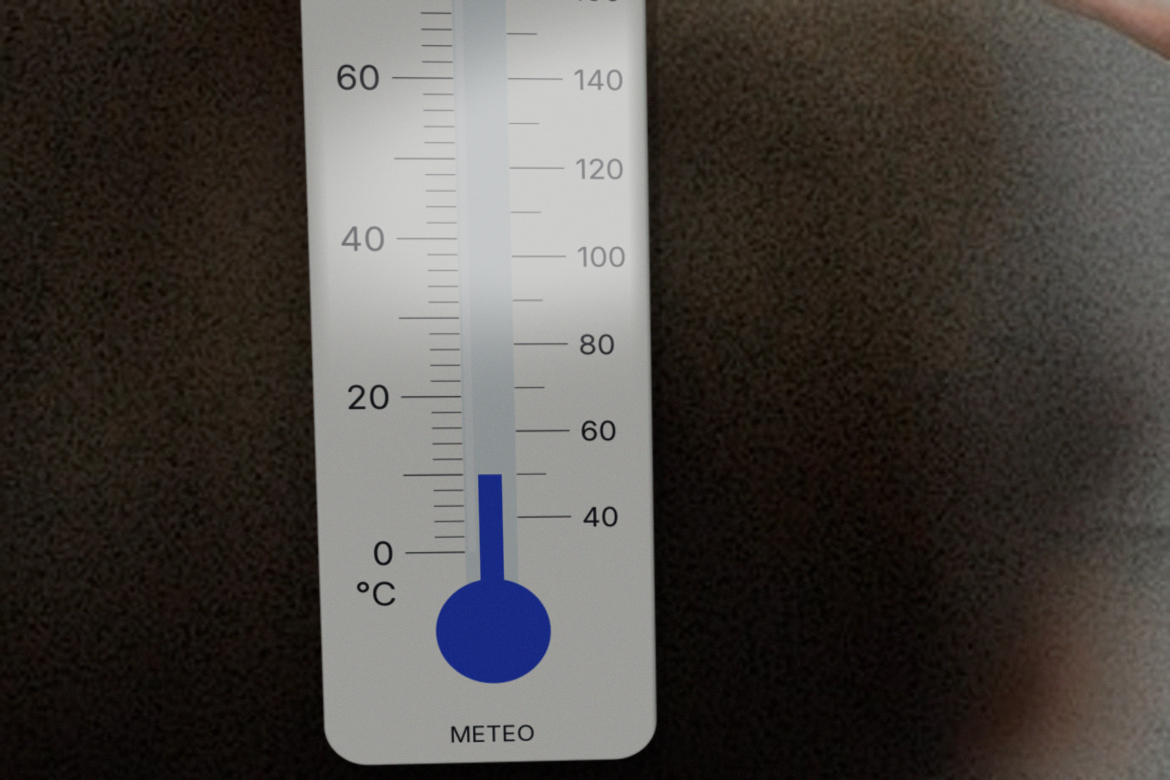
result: 10 °C
